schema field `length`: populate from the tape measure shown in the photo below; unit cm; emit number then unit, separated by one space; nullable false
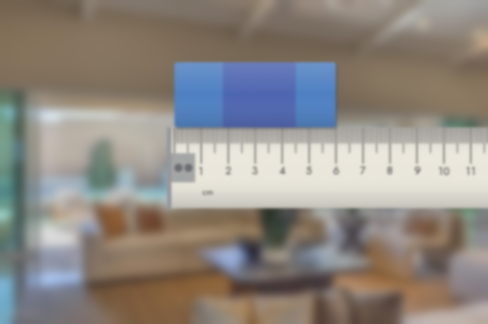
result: 6 cm
